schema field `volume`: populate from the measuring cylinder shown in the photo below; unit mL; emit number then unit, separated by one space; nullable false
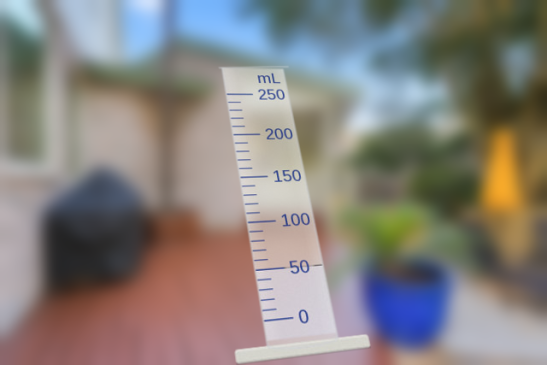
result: 50 mL
